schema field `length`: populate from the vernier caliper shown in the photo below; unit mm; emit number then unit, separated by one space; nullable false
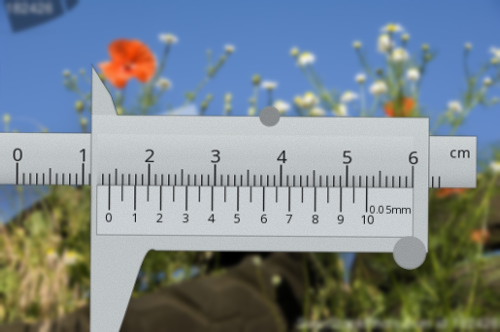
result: 14.0 mm
